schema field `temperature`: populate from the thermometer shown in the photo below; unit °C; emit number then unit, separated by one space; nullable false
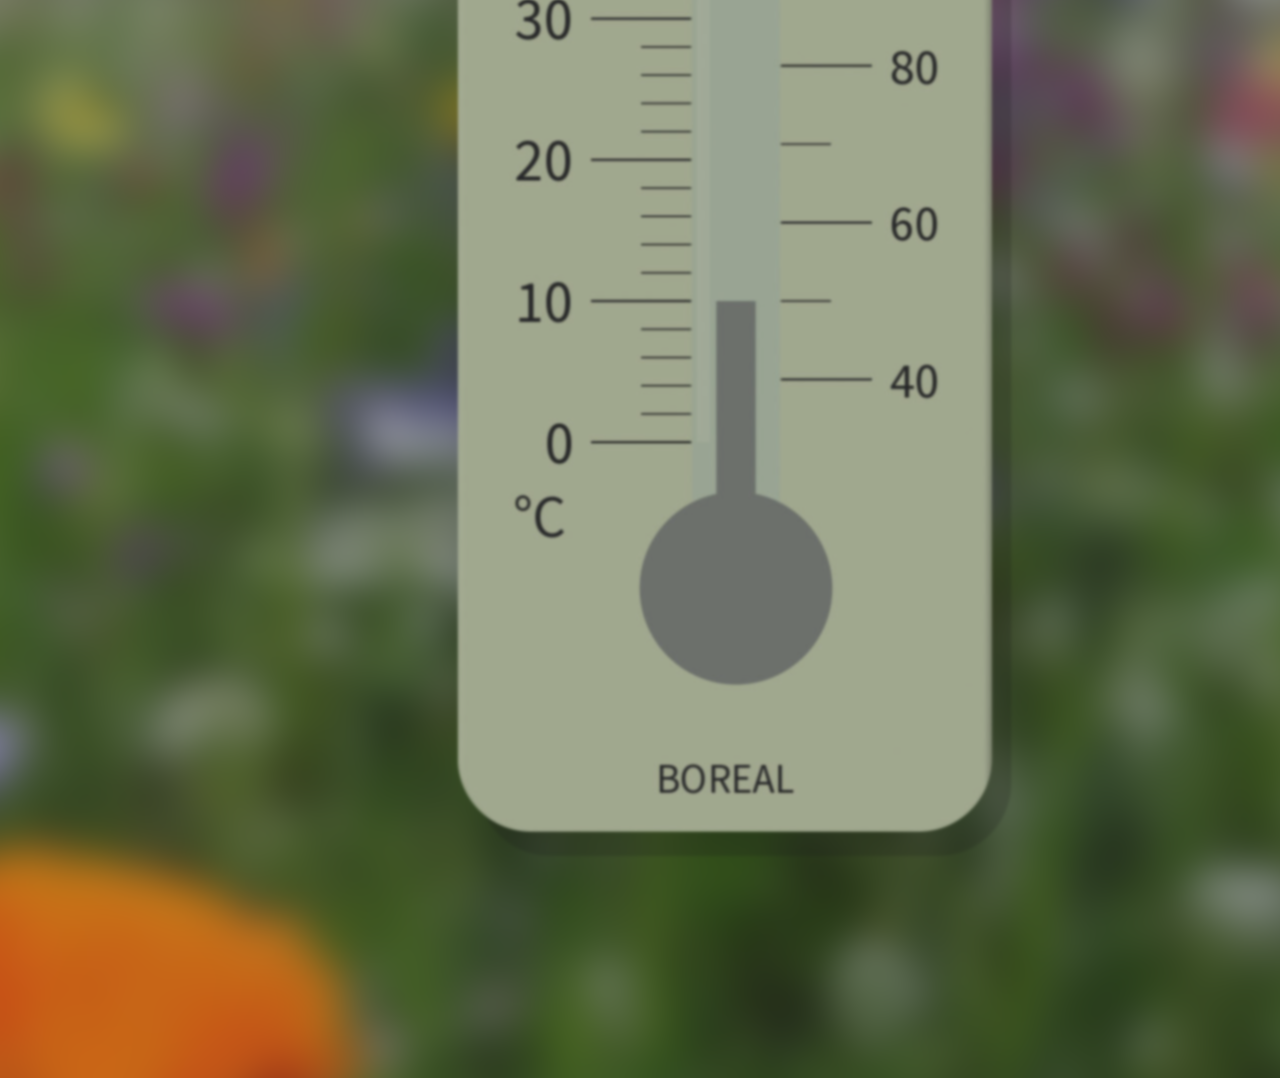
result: 10 °C
